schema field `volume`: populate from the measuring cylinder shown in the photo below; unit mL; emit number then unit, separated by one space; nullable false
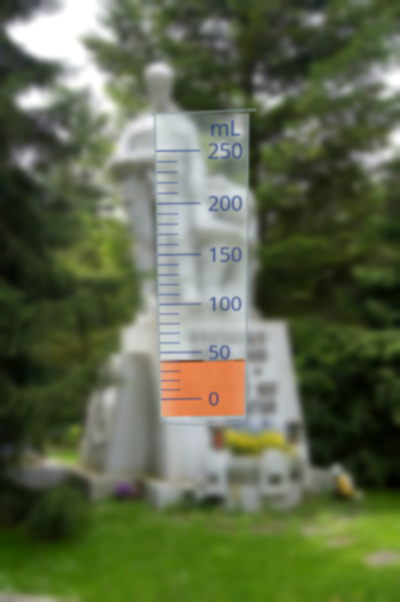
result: 40 mL
